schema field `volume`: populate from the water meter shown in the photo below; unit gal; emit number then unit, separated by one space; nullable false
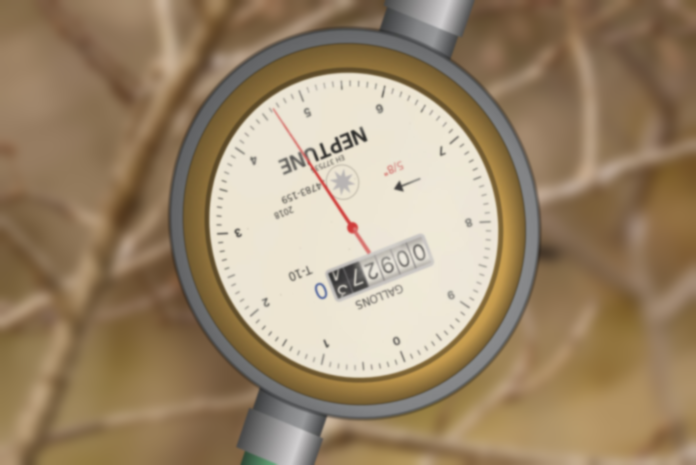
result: 92734.6 gal
